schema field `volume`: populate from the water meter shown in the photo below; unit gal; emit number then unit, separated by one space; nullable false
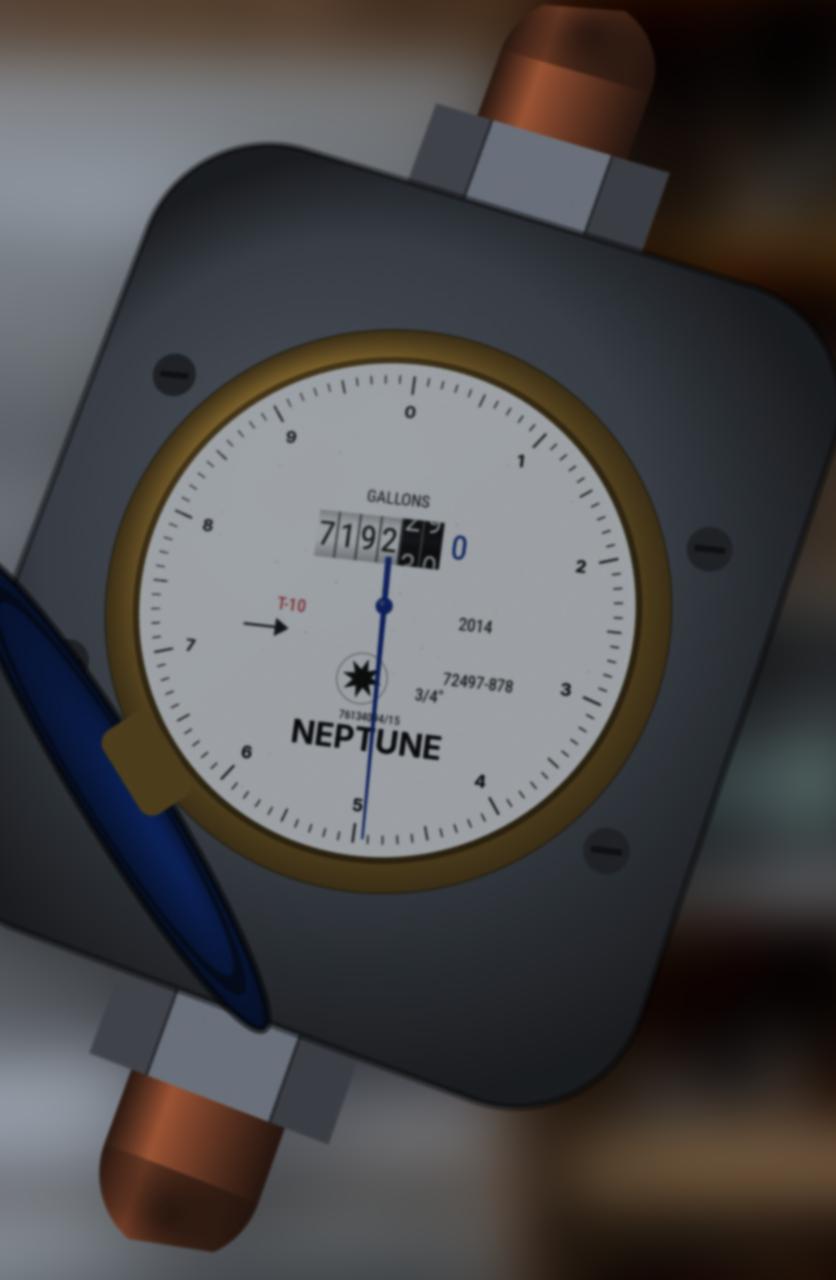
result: 7192294.9 gal
